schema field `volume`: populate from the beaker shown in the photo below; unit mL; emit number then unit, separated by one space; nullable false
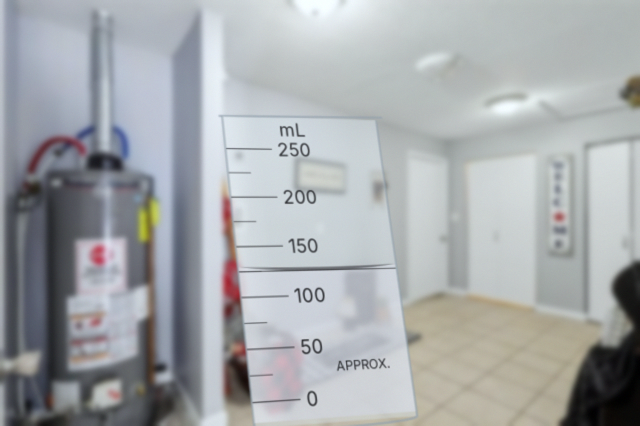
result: 125 mL
